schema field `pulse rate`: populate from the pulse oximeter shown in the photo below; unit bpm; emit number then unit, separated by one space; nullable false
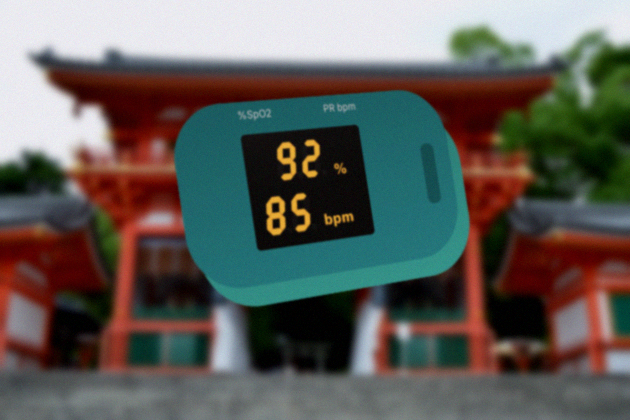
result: 85 bpm
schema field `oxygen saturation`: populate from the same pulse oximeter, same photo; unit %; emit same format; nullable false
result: 92 %
